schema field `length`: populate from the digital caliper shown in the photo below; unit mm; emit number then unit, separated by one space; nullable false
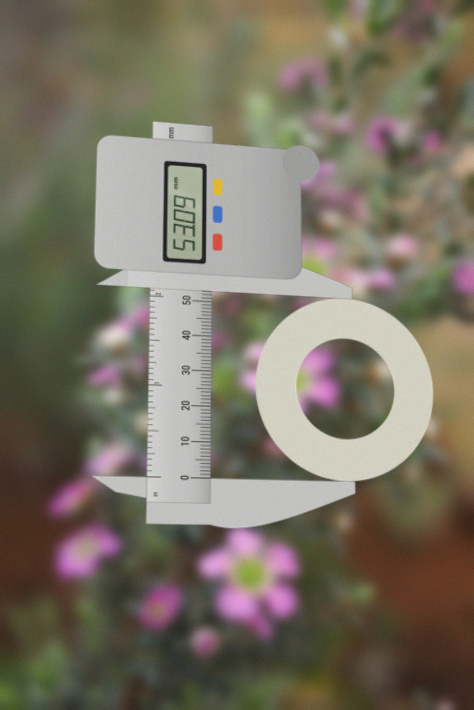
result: 53.09 mm
